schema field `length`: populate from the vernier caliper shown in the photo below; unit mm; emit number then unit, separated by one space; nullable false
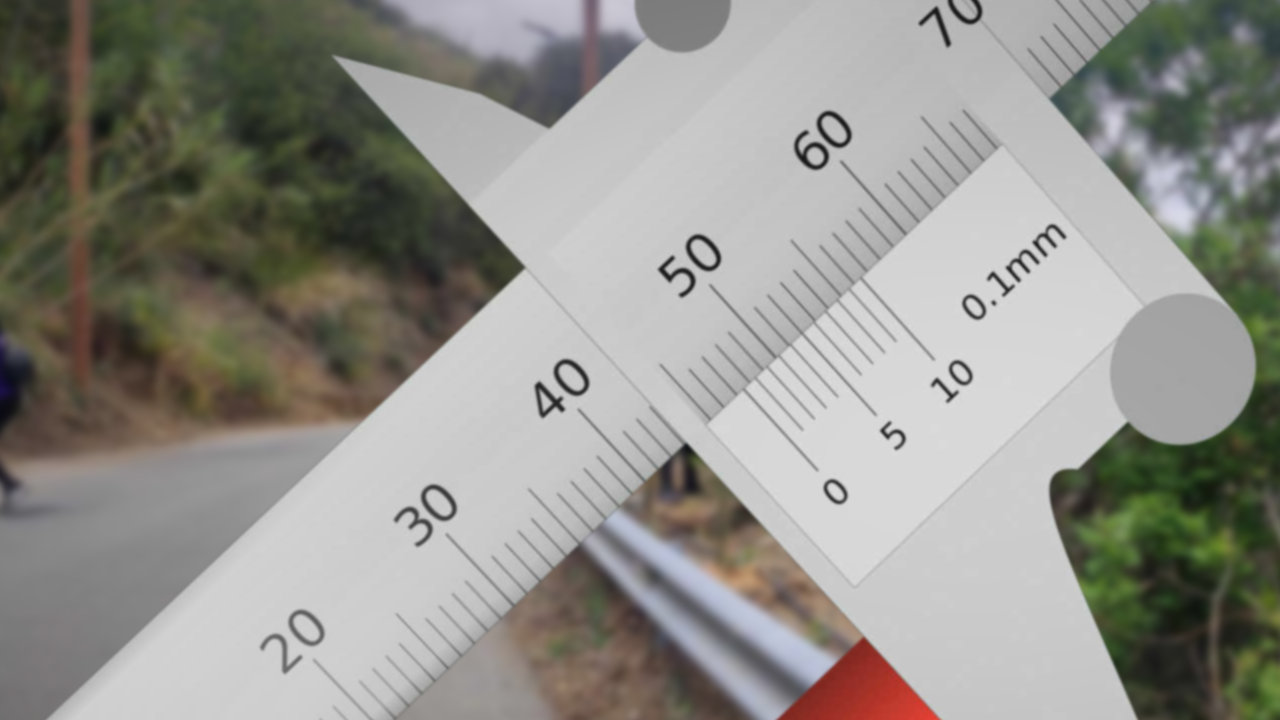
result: 47.5 mm
